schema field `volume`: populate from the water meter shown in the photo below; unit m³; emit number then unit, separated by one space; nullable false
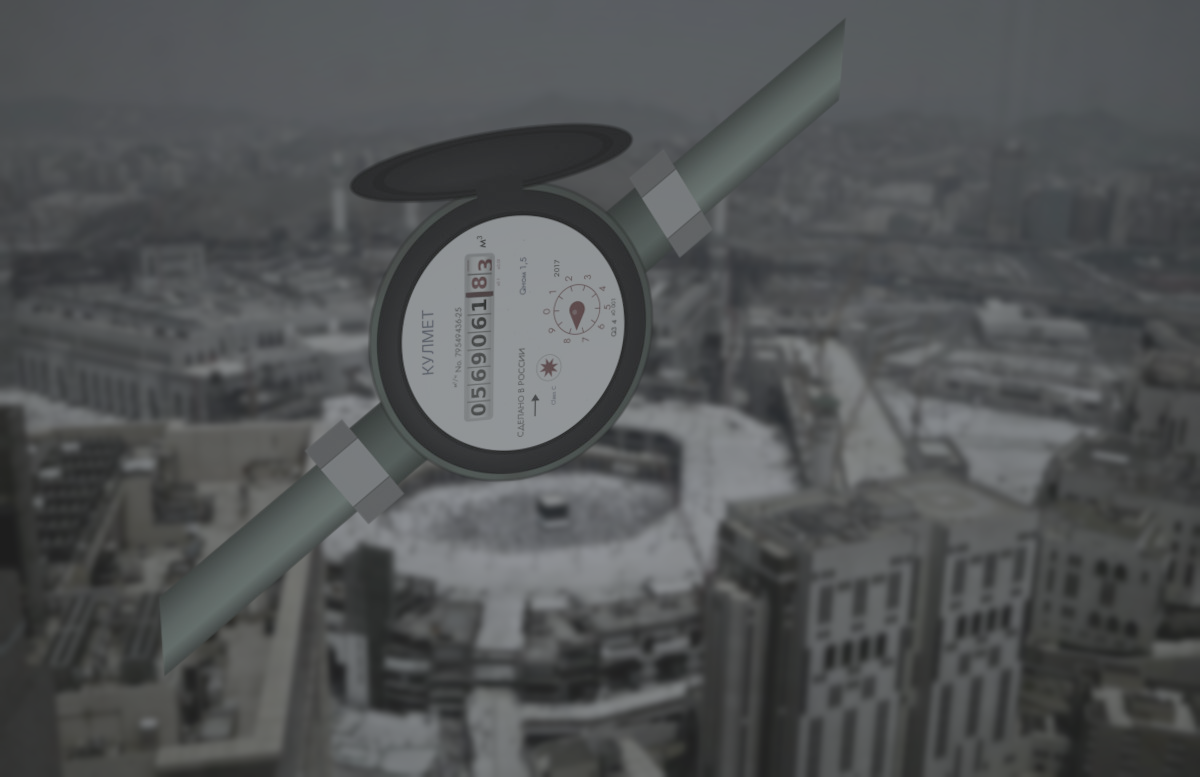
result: 569061.827 m³
